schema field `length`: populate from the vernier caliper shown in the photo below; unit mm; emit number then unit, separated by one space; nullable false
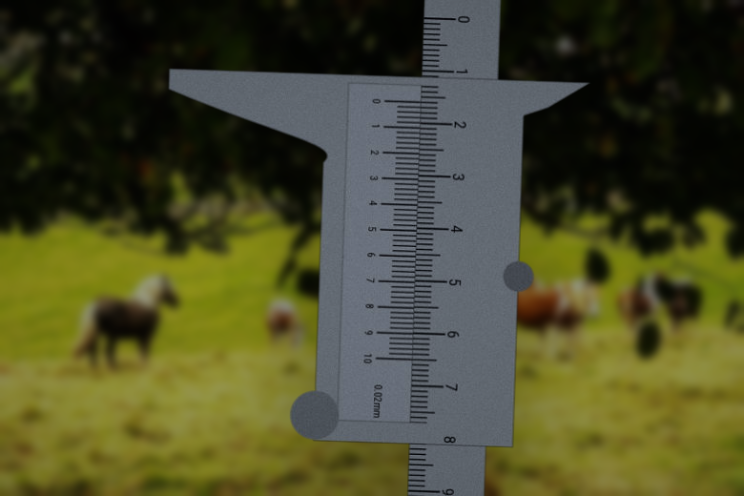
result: 16.0 mm
